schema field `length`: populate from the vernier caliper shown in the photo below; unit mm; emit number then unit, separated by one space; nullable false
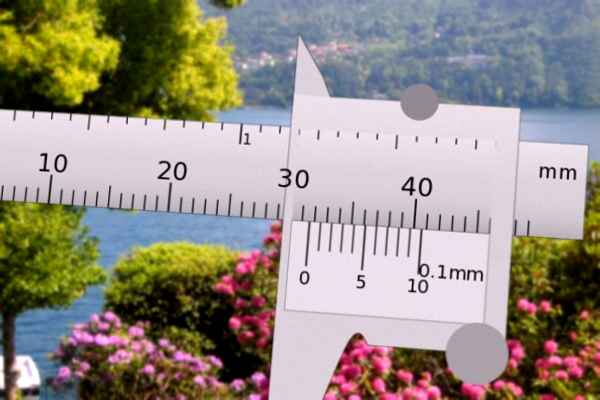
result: 31.6 mm
